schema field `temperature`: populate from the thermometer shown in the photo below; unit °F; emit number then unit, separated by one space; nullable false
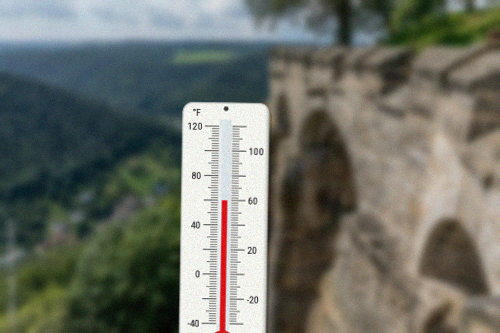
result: 60 °F
